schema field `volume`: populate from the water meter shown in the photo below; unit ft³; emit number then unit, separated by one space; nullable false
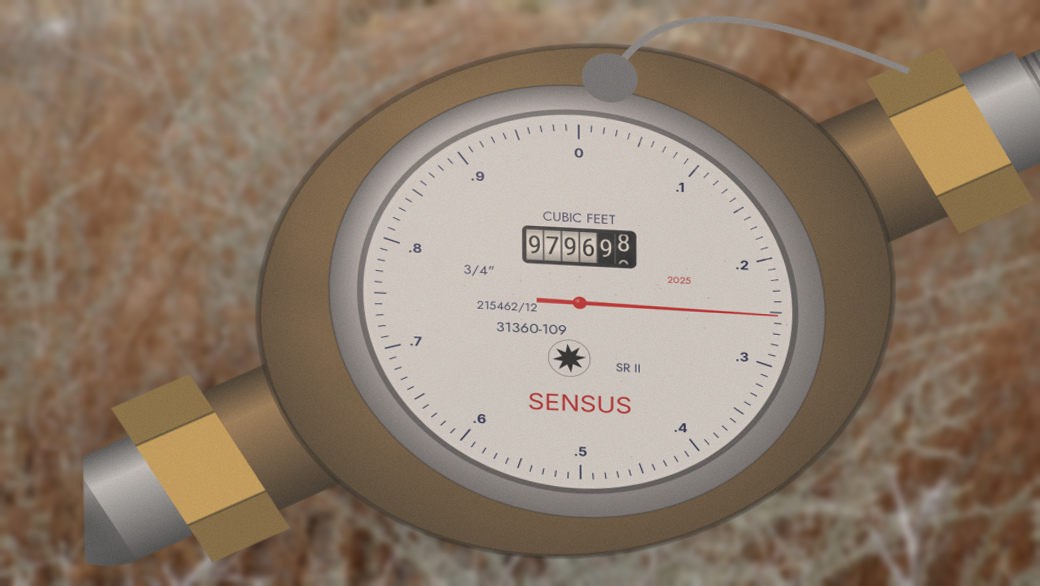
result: 979698.25 ft³
